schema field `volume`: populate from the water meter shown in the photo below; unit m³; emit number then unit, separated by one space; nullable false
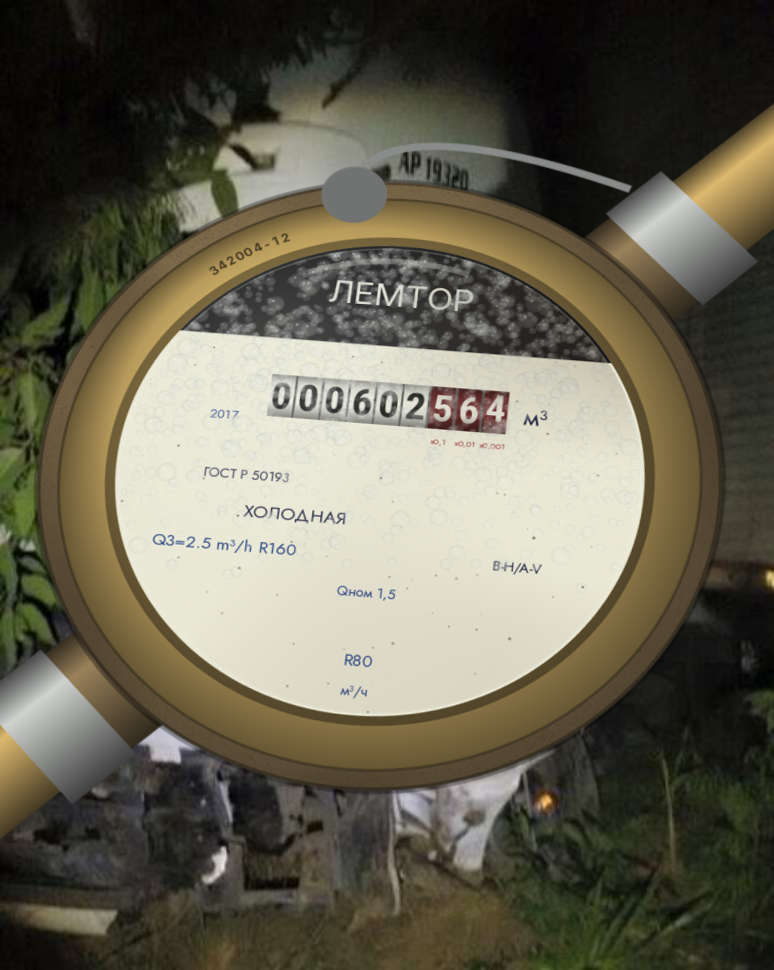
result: 602.564 m³
